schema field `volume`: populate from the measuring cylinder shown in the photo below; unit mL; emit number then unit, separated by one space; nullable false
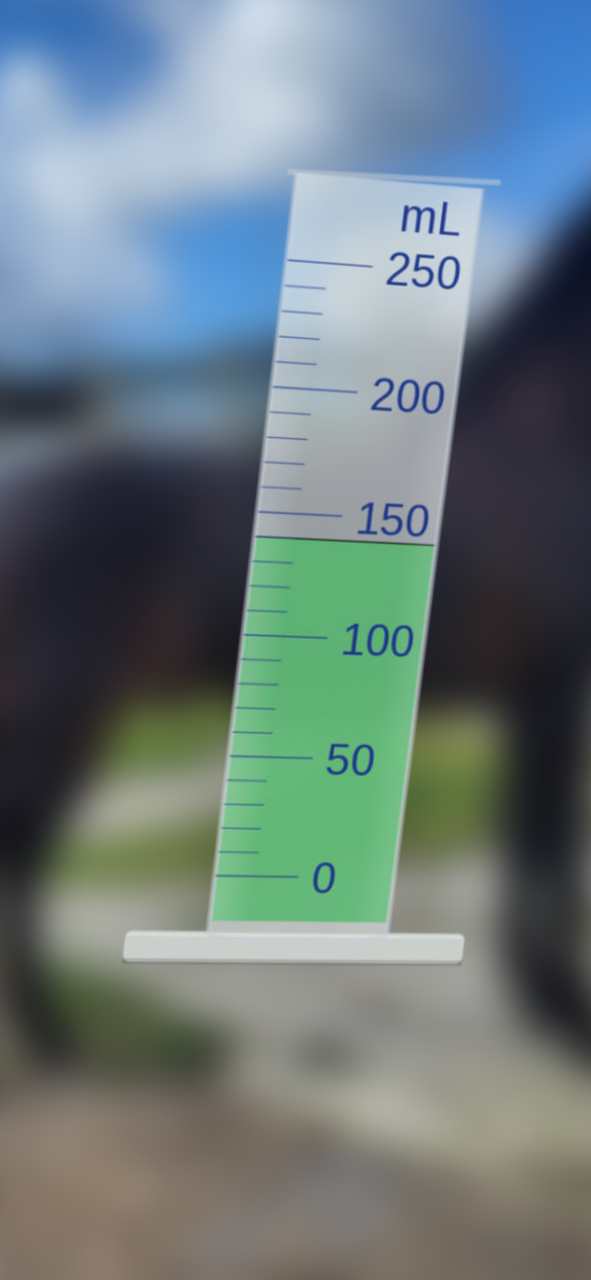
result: 140 mL
